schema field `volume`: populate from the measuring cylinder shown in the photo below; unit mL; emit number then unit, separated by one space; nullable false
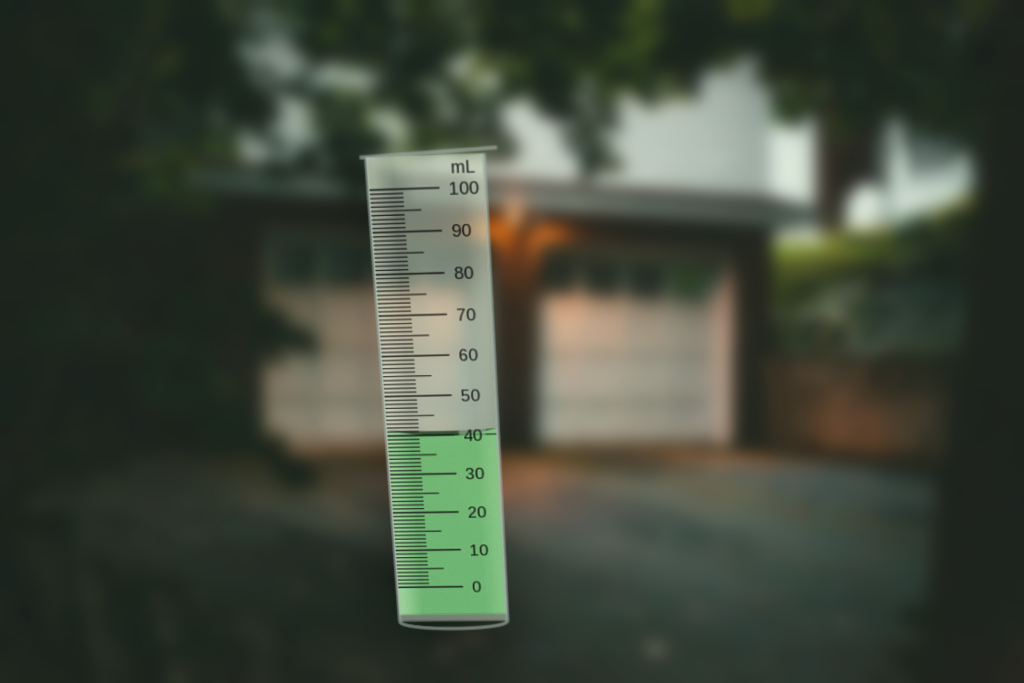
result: 40 mL
